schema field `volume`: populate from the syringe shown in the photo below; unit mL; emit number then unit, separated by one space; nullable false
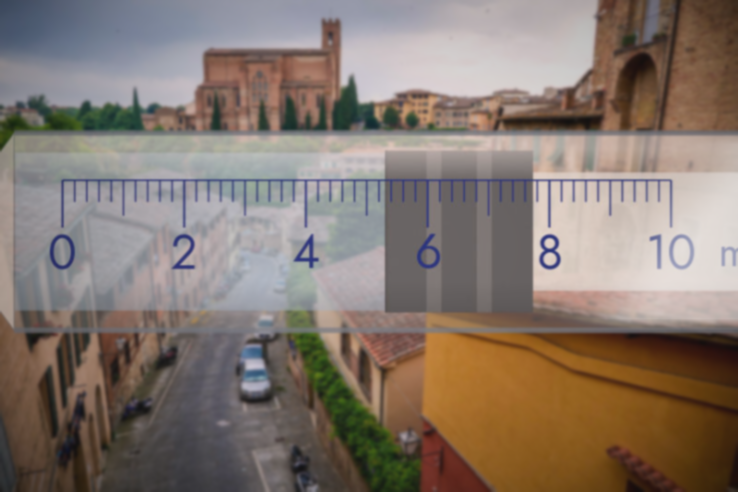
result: 5.3 mL
